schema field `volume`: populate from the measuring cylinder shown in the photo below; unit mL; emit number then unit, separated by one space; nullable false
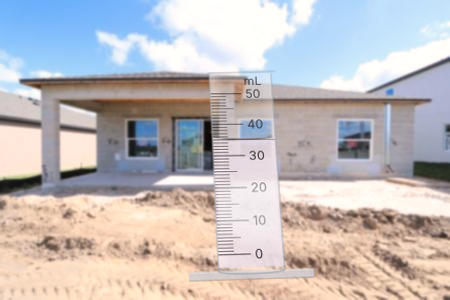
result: 35 mL
